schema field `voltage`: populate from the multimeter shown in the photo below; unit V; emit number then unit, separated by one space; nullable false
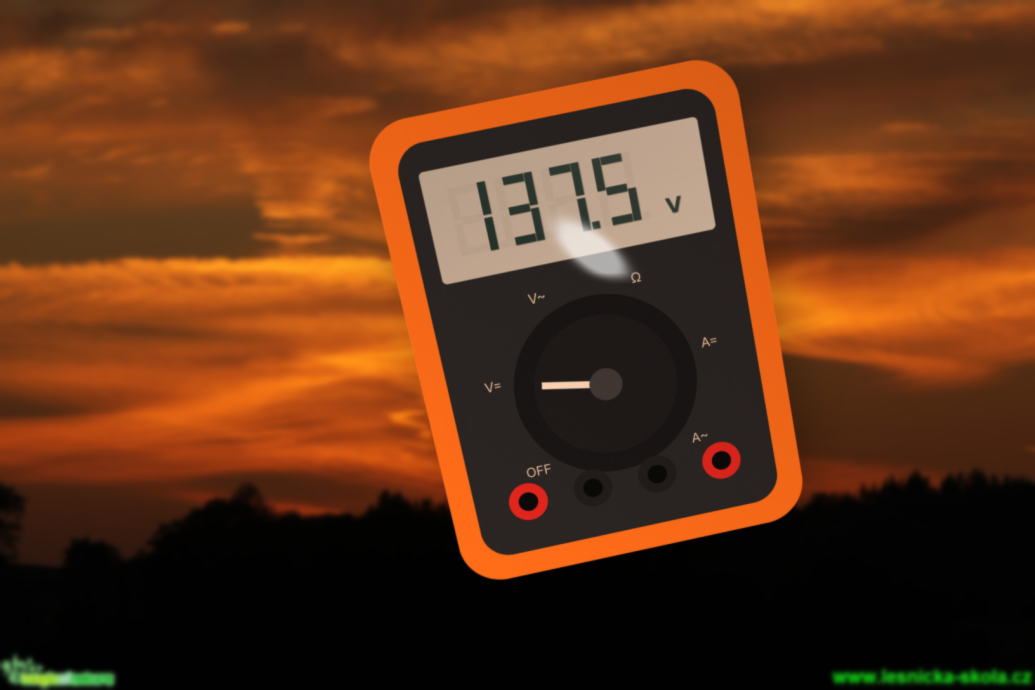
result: 137.5 V
